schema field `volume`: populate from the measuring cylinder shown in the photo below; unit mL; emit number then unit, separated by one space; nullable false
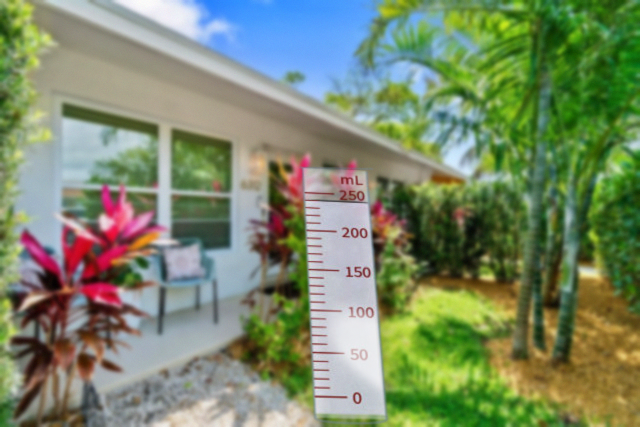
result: 240 mL
